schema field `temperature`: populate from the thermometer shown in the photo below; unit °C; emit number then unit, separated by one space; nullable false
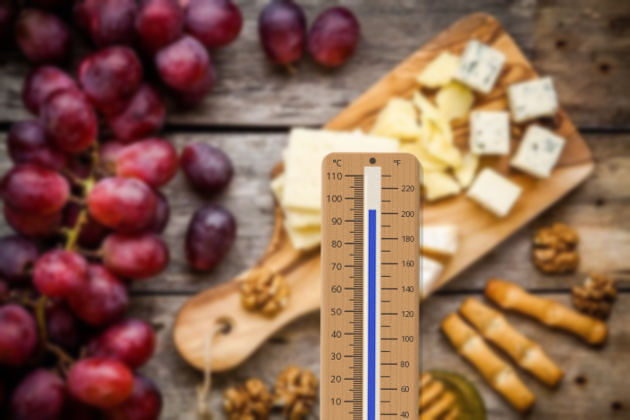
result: 95 °C
